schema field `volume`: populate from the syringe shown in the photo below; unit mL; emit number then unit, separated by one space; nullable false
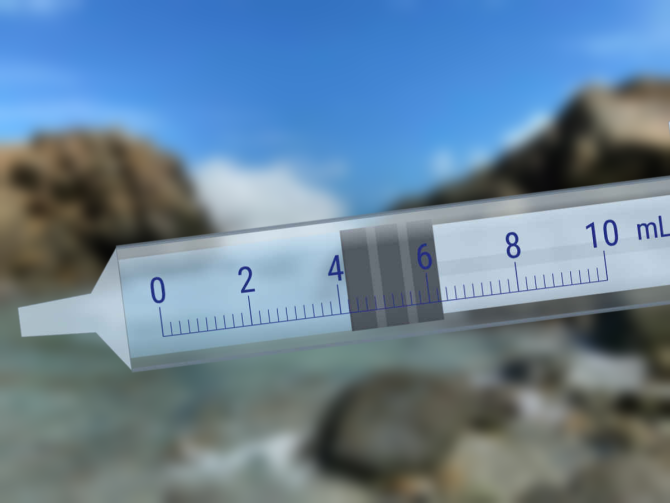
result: 4.2 mL
